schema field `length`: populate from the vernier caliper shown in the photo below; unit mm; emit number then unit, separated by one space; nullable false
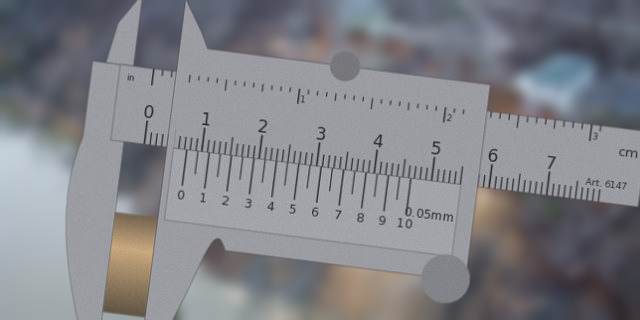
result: 7.4 mm
